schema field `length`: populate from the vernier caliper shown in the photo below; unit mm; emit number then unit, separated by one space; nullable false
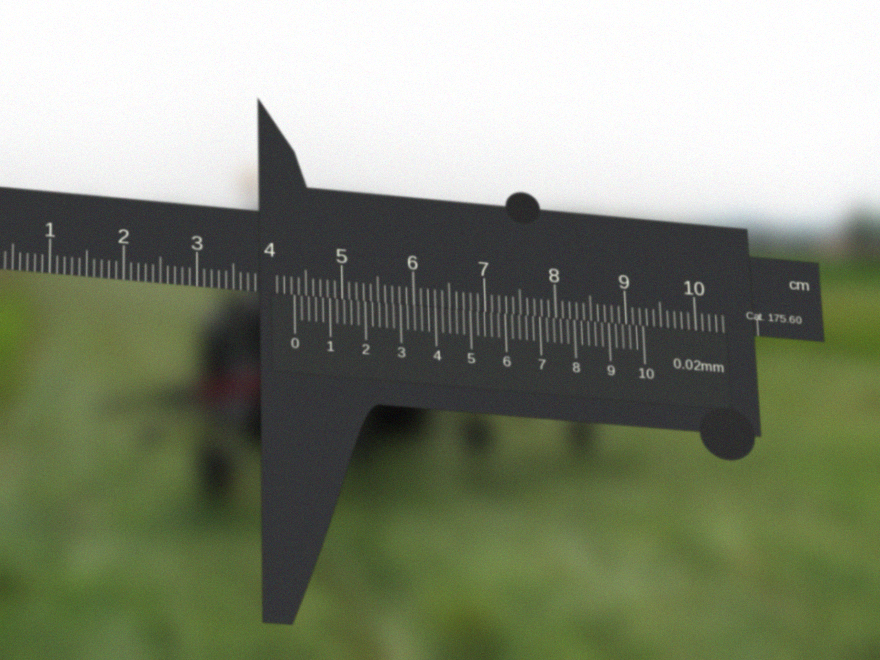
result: 43.4 mm
